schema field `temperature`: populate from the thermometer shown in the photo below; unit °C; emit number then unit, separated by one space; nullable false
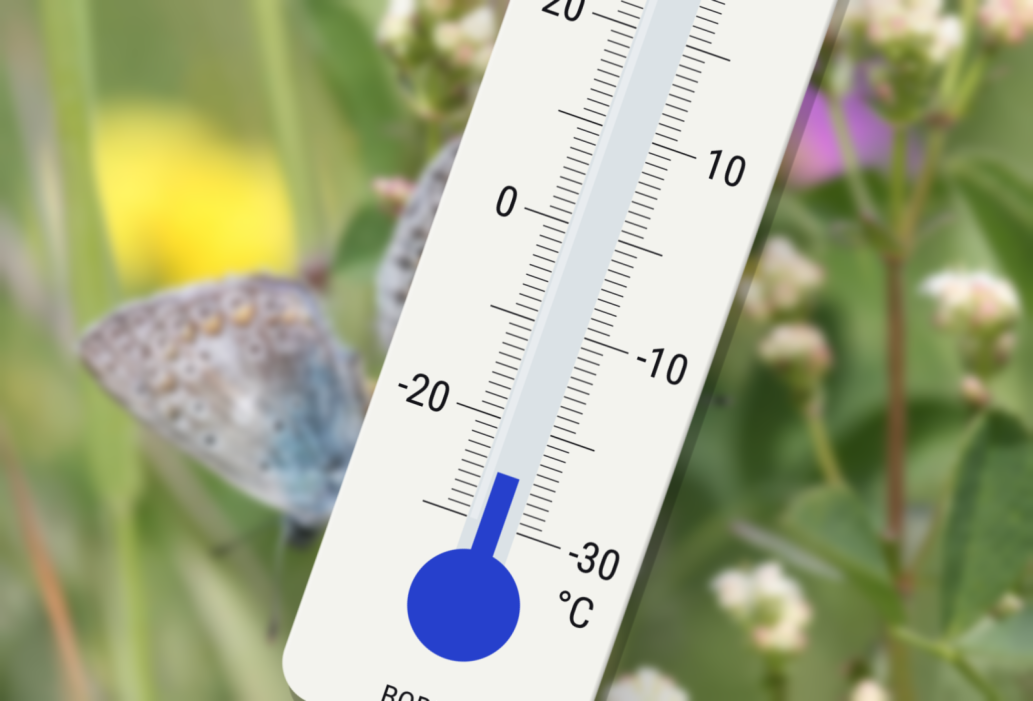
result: -25 °C
